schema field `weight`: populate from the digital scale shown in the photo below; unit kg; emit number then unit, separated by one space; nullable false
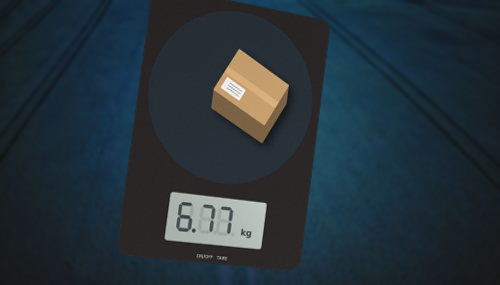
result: 6.77 kg
